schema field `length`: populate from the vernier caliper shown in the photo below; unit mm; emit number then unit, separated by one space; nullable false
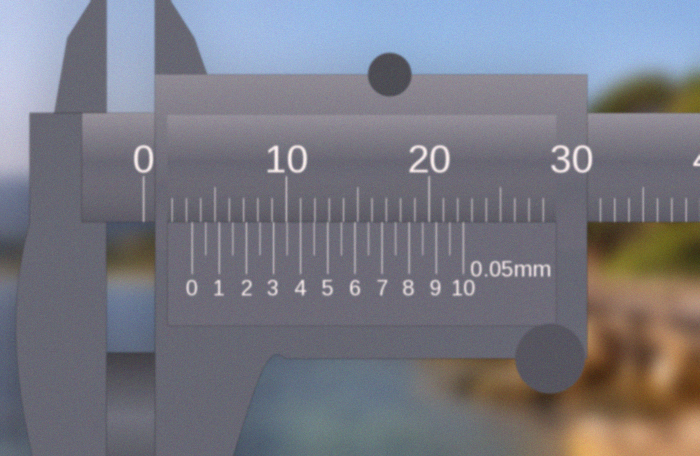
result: 3.4 mm
